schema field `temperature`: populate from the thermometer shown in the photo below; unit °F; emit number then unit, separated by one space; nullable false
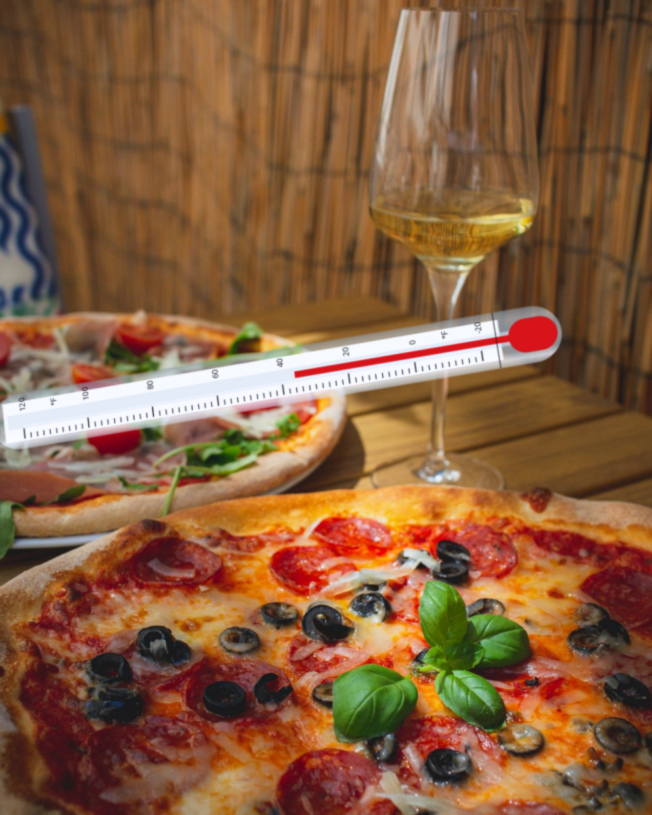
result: 36 °F
